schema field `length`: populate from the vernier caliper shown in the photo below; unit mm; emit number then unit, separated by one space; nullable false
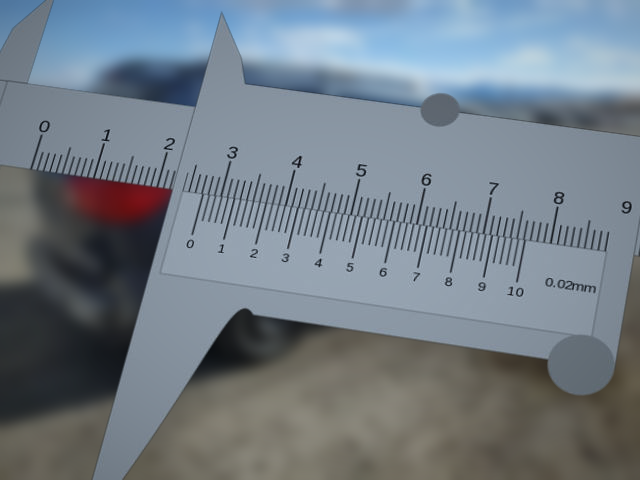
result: 27.2 mm
